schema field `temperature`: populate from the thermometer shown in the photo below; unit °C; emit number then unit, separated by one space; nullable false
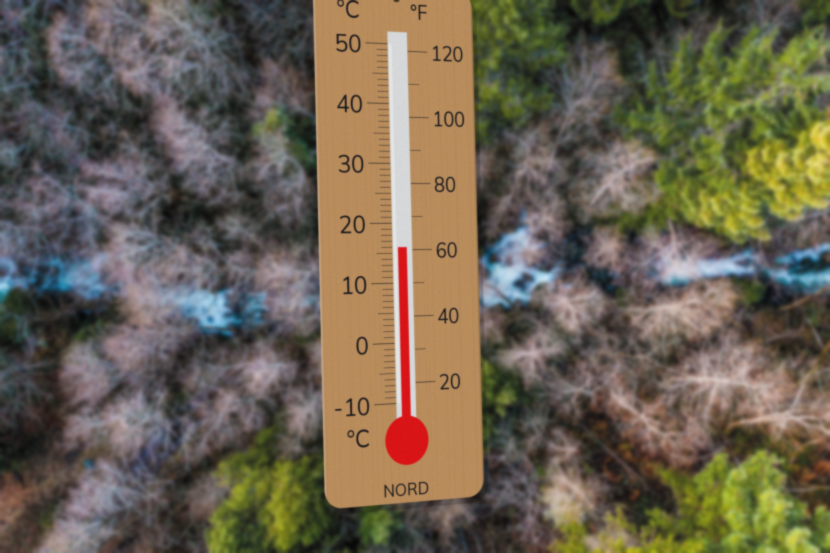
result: 16 °C
